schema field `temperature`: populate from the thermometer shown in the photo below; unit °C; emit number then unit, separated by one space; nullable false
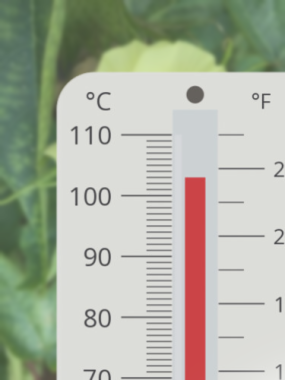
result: 103 °C
